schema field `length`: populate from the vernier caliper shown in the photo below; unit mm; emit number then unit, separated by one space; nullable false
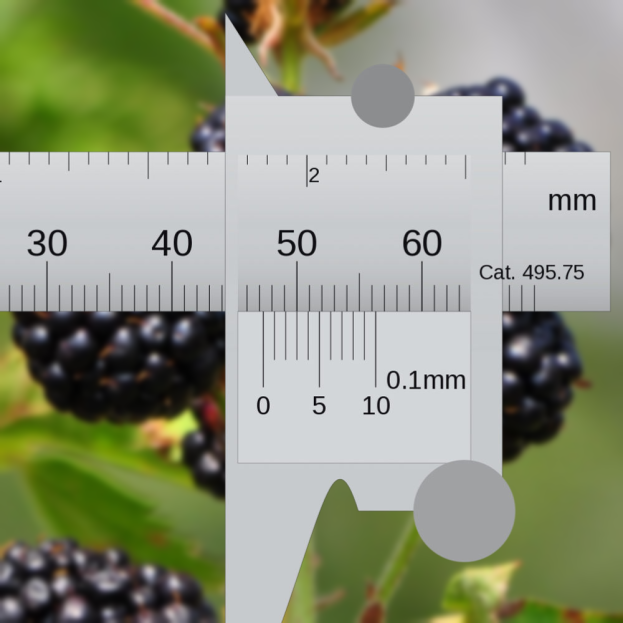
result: 47.3 mm
